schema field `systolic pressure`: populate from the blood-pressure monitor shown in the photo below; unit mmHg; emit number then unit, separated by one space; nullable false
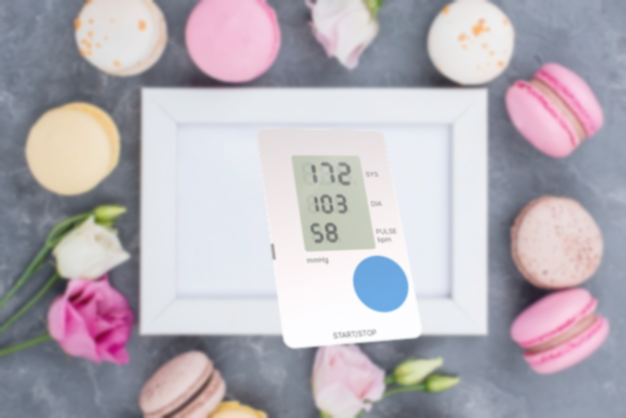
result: 172 mmHg
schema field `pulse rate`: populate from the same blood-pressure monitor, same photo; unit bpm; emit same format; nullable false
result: 58 bpm
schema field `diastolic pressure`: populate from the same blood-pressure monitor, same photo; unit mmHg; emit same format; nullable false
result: 103 mmHg
